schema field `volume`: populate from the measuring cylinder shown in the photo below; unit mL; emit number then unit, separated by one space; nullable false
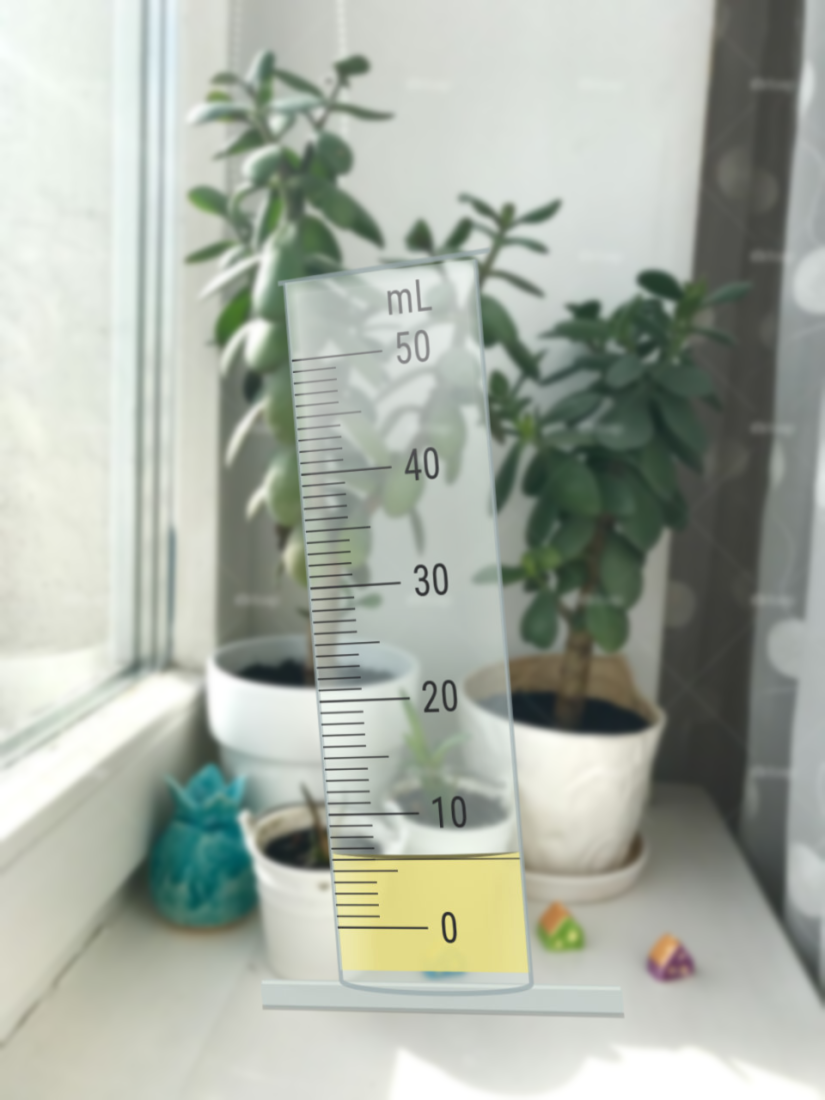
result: 6 mL
